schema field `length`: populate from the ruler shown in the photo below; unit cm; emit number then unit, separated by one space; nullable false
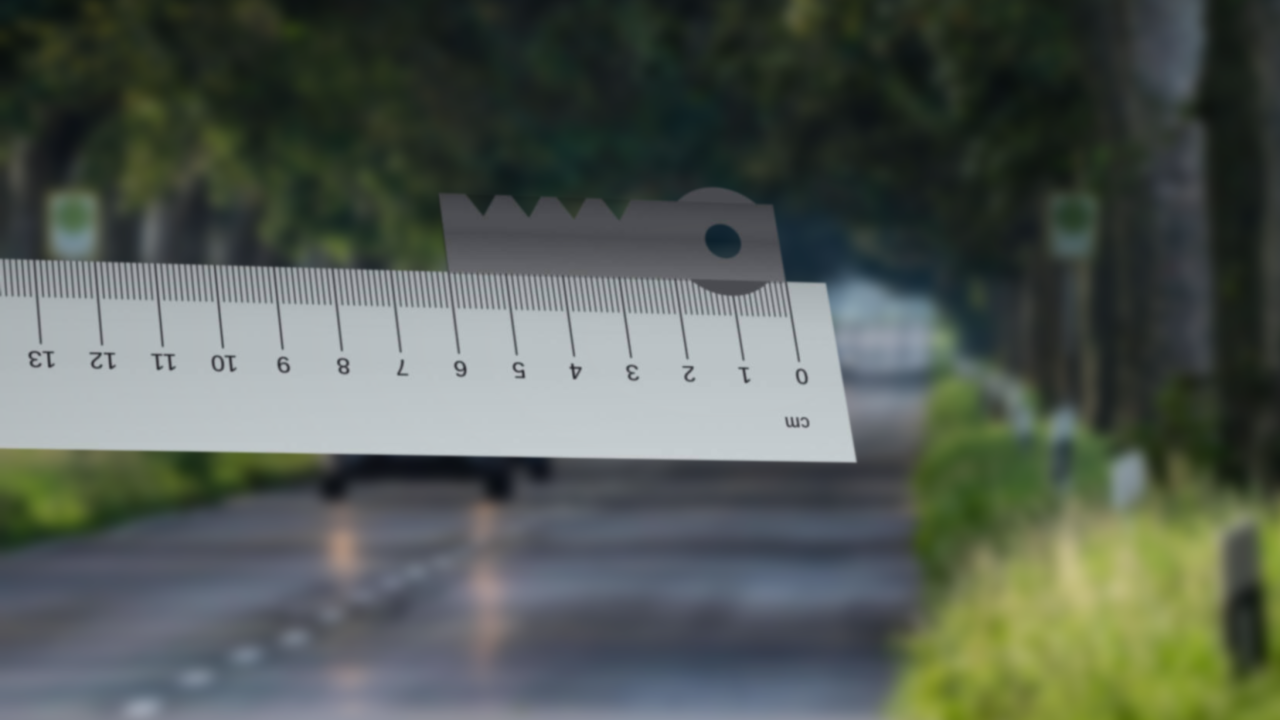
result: 6 cm
